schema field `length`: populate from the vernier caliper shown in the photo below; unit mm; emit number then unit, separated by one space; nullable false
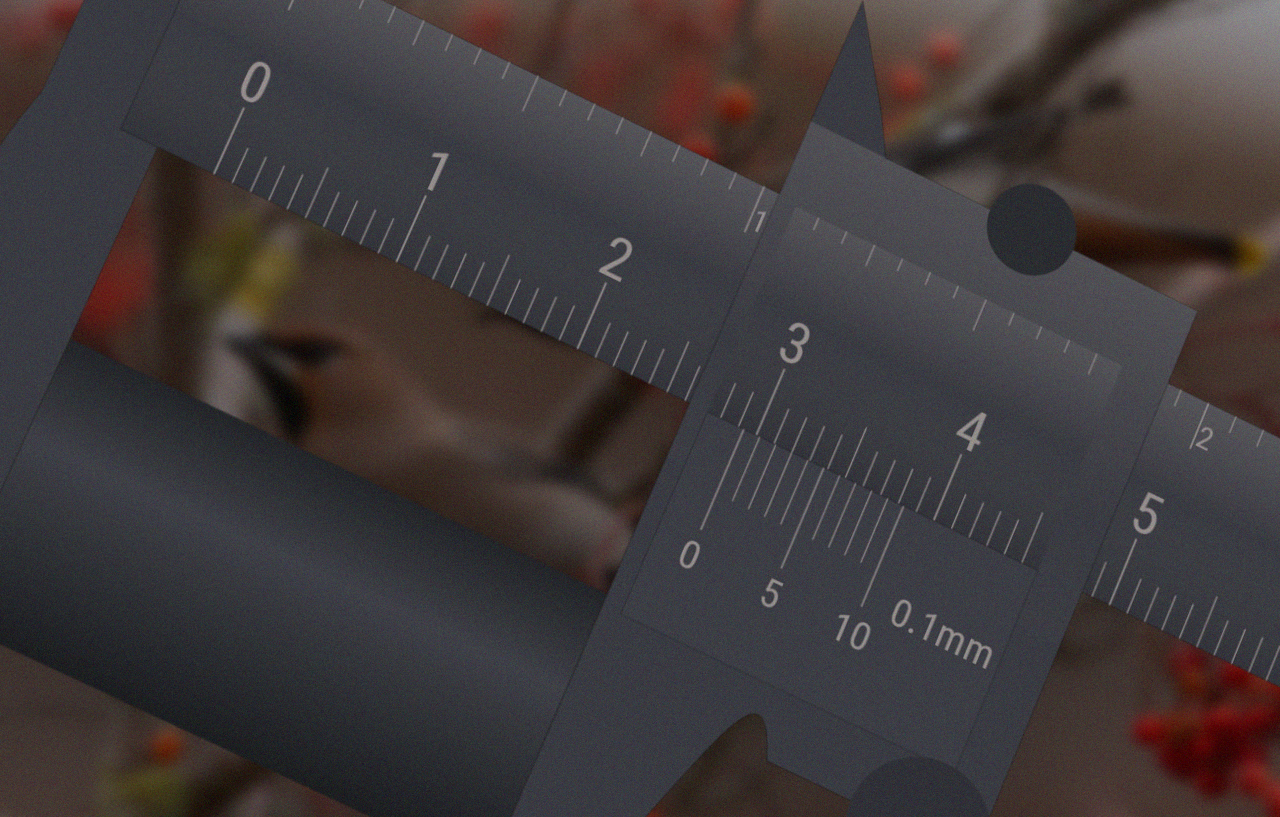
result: 29.3 mm
